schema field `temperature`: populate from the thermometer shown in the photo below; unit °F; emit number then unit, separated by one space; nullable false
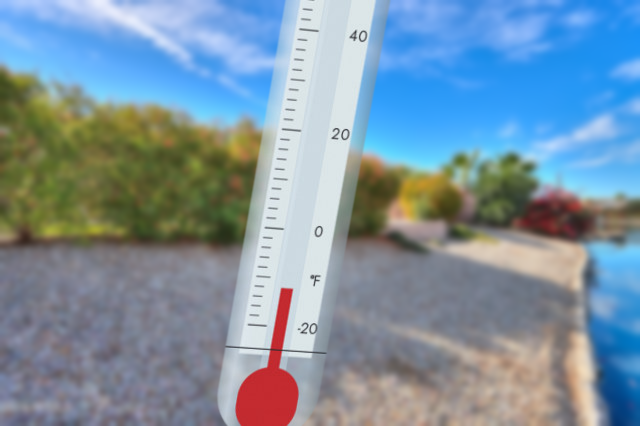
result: -12 °F
